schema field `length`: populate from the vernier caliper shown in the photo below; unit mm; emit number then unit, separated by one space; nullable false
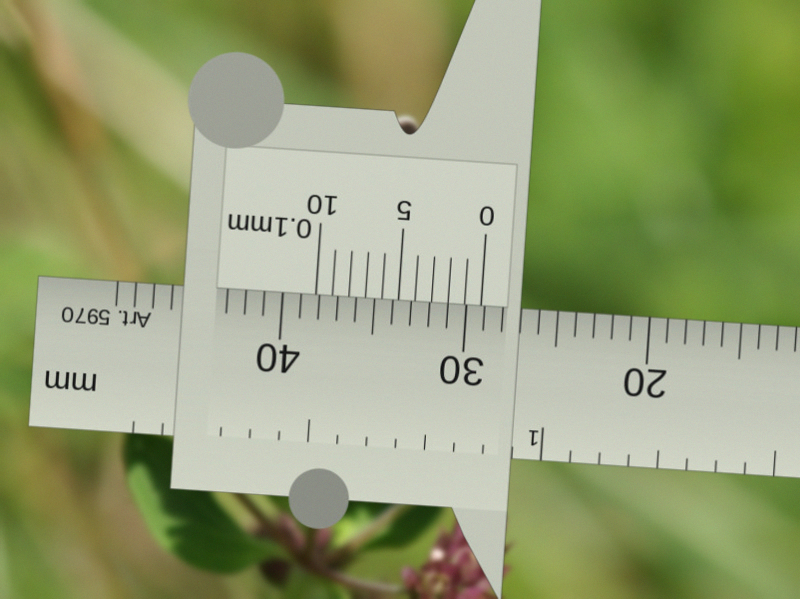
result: 29.2 mm
